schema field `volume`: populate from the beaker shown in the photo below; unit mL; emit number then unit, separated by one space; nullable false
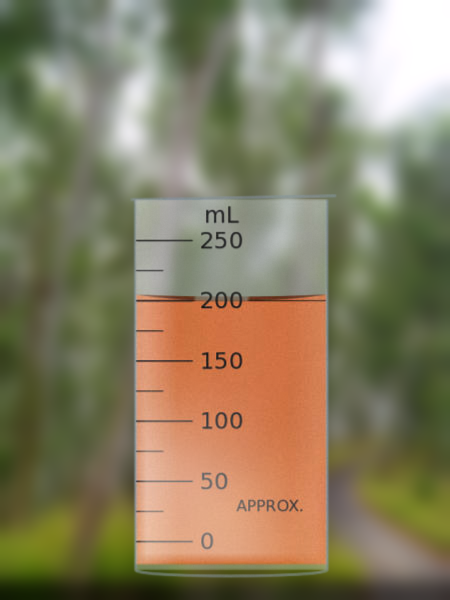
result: 200 mL
